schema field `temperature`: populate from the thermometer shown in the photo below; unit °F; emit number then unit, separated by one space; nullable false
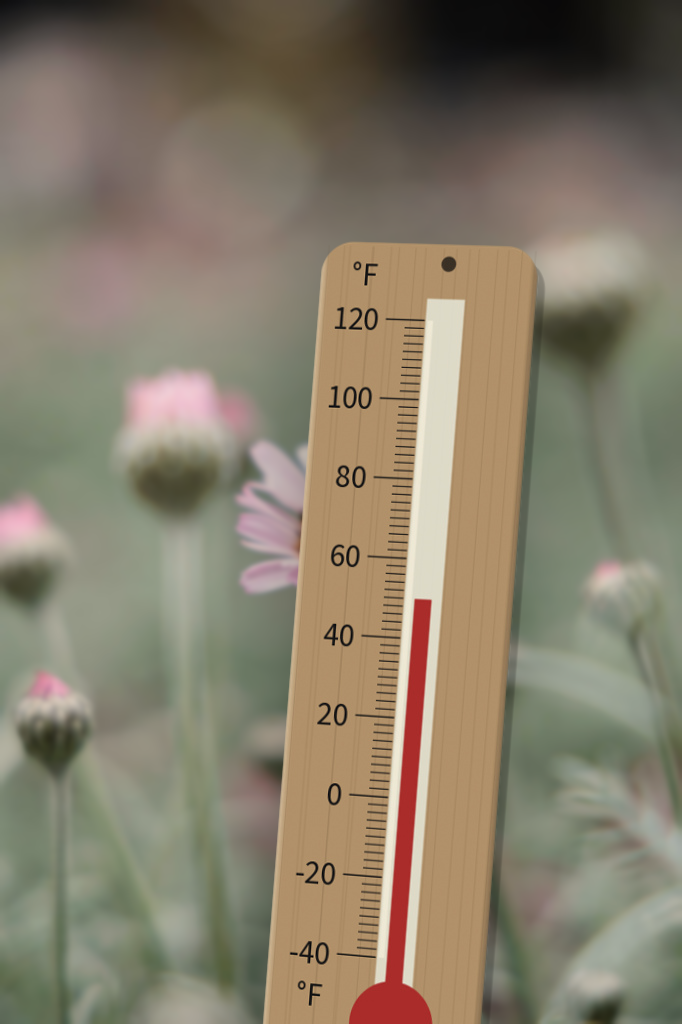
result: 50 °F
